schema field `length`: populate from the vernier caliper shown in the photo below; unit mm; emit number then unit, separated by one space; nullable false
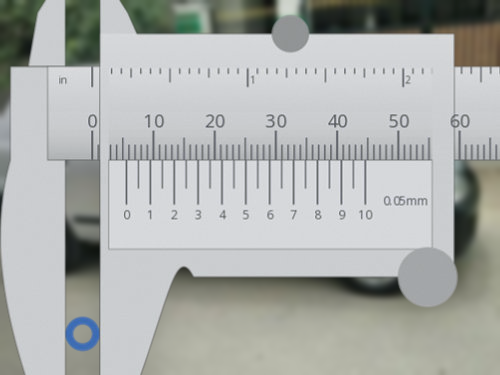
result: 5.6 mm
